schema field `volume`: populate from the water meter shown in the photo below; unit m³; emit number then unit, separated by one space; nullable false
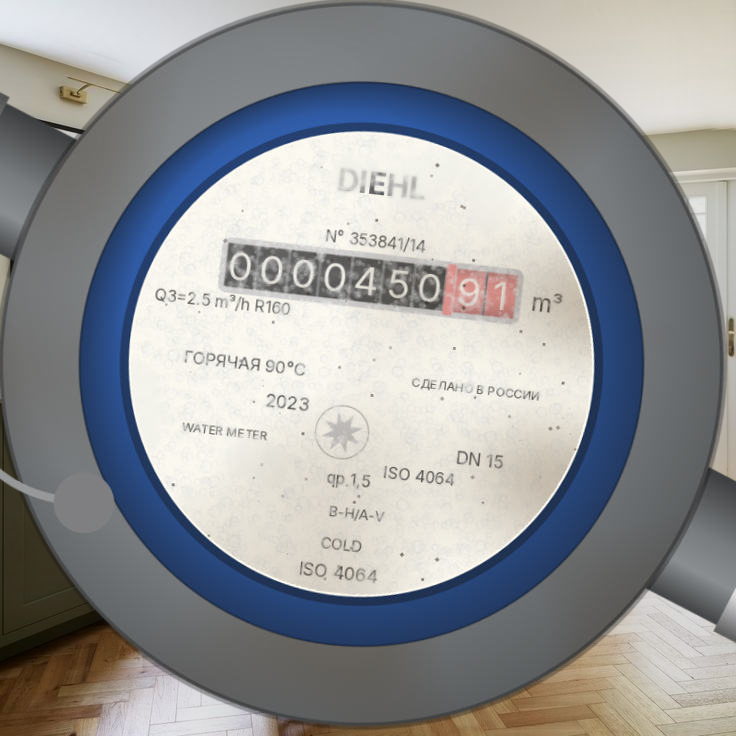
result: 450.91 m³
